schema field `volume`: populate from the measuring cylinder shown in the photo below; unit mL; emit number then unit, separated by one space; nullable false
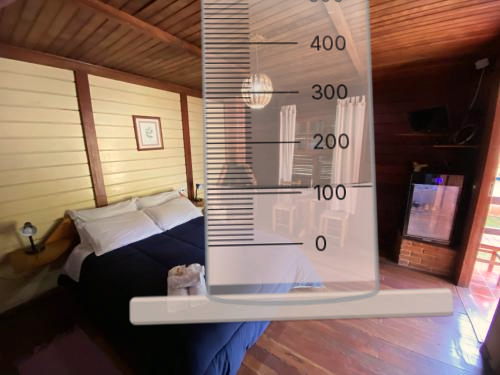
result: 110 mL
